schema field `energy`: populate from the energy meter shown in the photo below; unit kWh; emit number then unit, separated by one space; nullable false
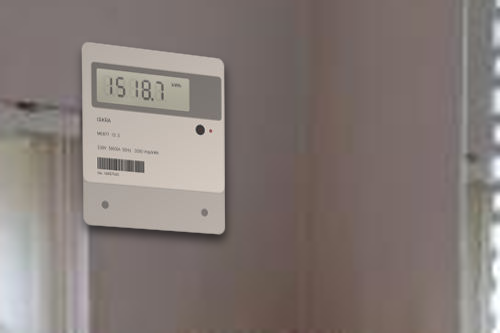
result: 1518.7 kWh
